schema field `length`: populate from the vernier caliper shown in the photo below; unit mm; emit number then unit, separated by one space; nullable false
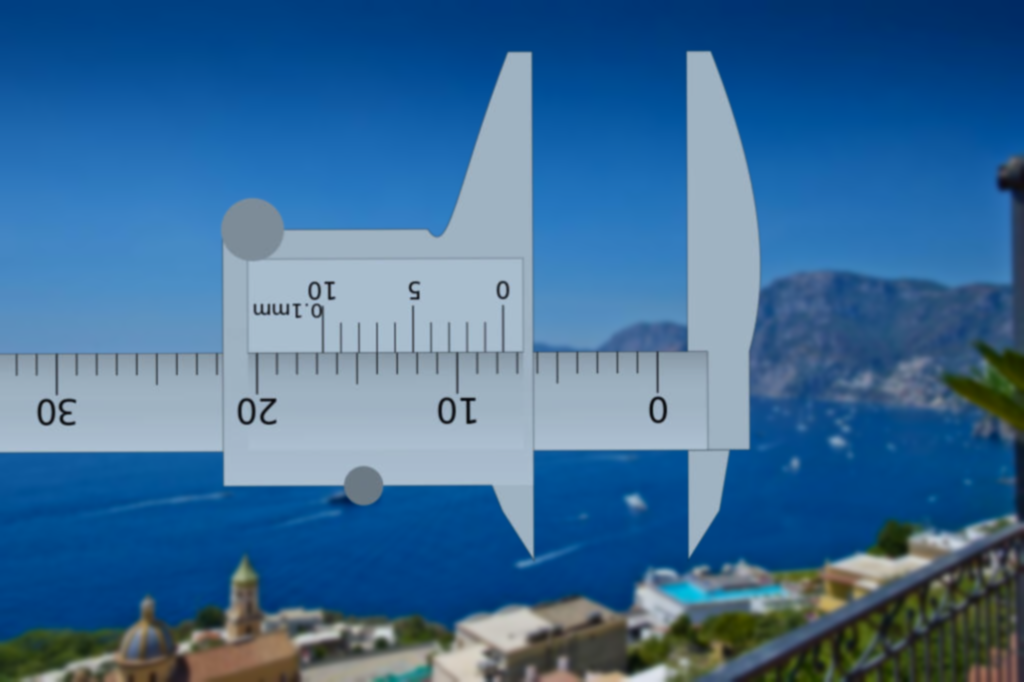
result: 7.7 mm
